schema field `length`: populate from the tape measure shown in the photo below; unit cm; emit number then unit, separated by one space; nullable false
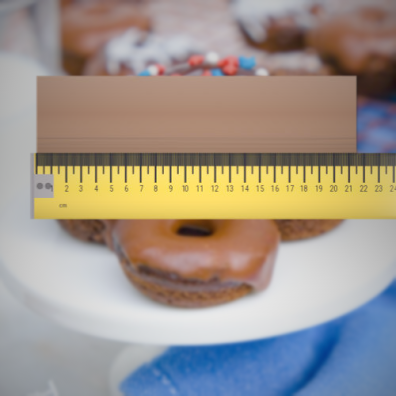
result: 21.5 cm
